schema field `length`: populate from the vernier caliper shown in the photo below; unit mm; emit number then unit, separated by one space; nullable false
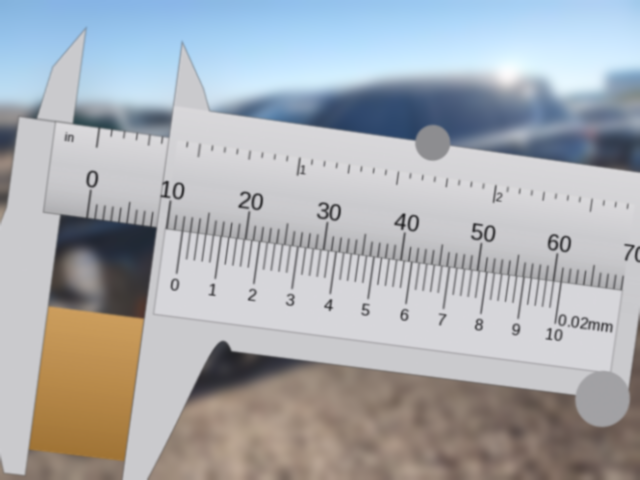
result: 12.0 mm
